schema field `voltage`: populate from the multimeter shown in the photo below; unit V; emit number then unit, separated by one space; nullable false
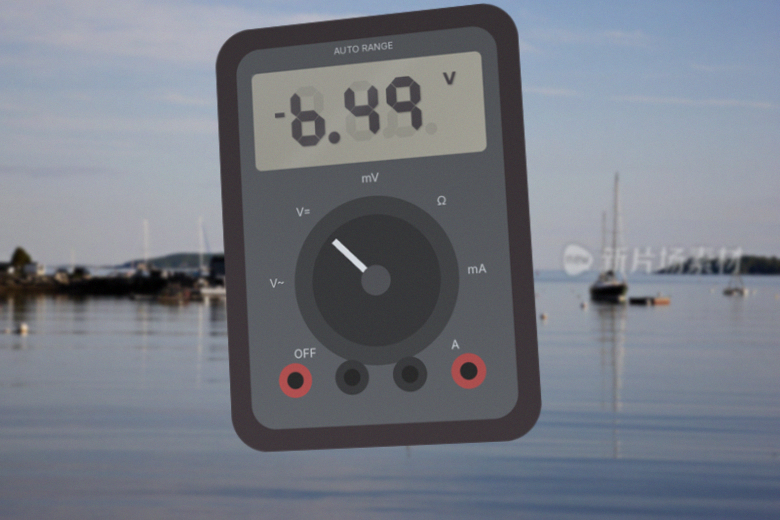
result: -6.49 V
